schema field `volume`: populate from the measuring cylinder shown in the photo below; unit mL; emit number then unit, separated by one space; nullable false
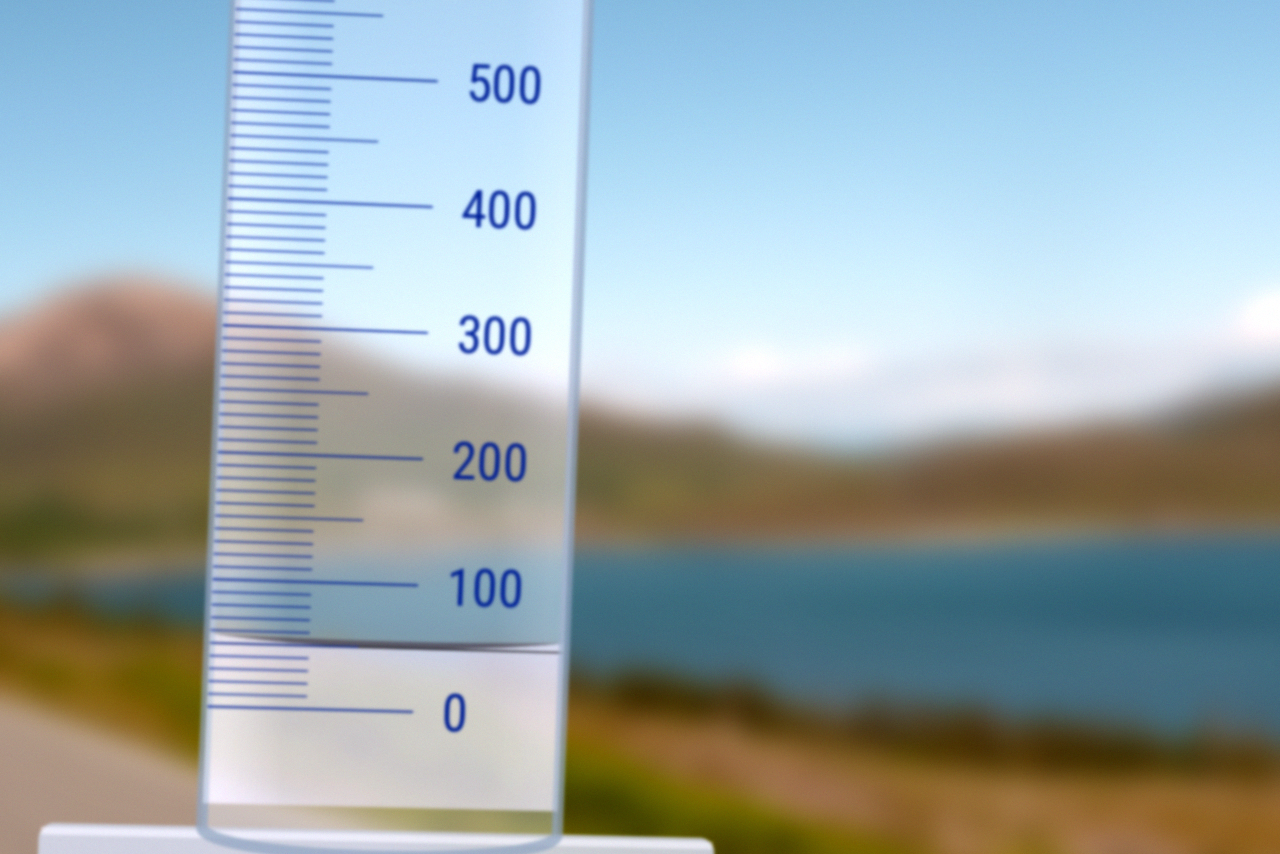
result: 50 mL
